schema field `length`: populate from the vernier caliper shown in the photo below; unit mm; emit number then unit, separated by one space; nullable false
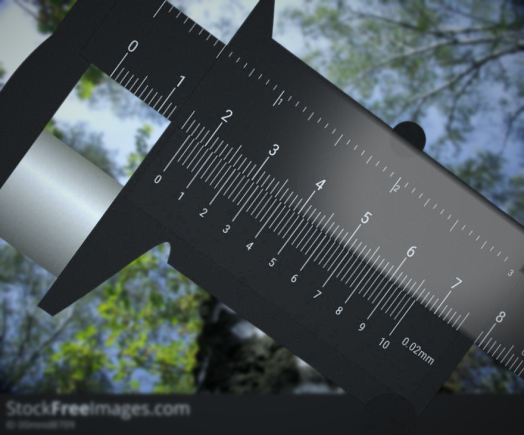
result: 16.8 mm
